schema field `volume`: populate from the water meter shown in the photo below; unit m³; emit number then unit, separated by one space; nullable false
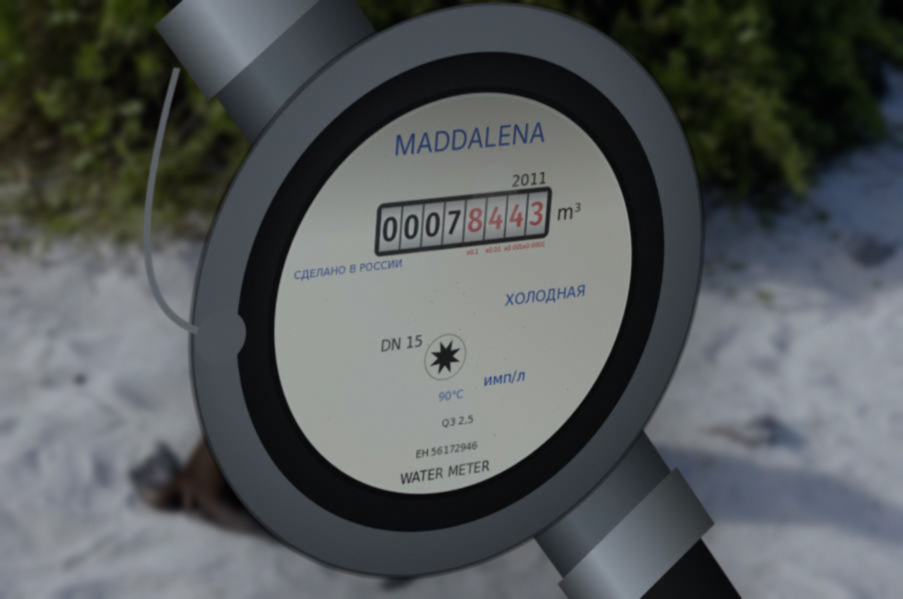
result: 7.8443 m³
